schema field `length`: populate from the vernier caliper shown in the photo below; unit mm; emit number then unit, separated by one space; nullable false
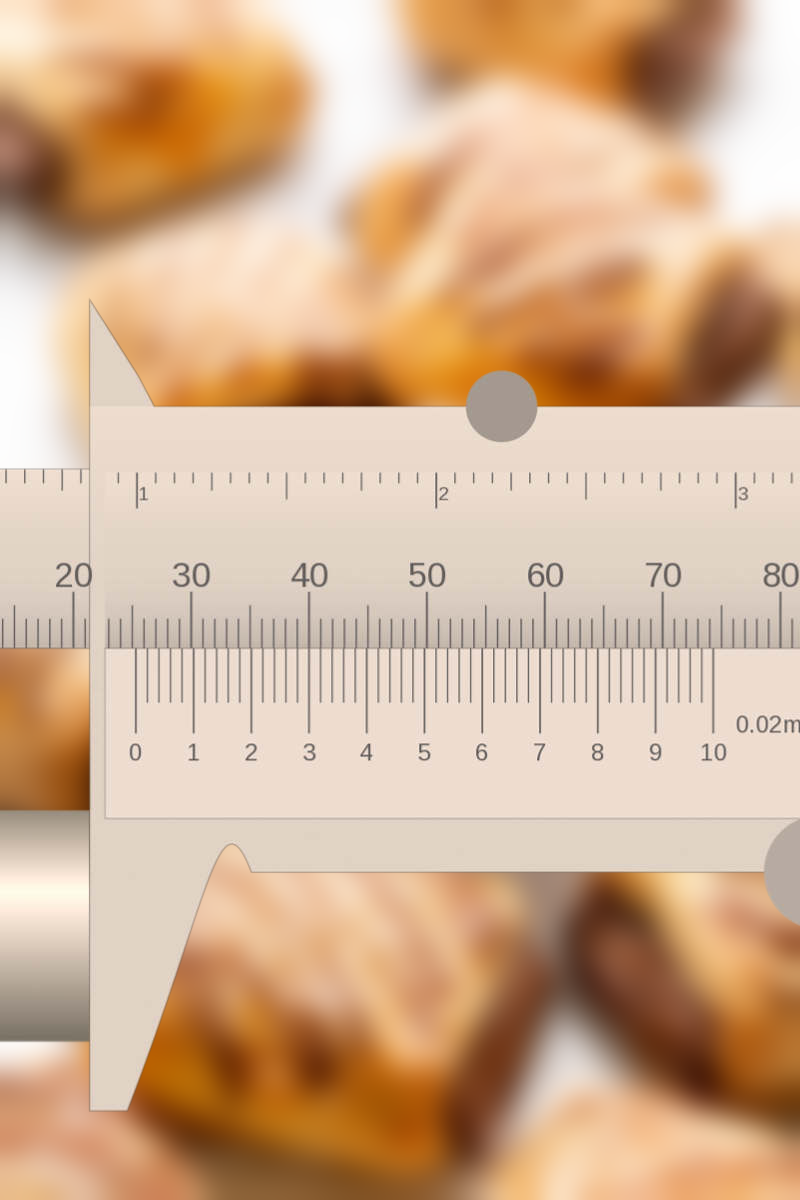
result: 25.3 mm
